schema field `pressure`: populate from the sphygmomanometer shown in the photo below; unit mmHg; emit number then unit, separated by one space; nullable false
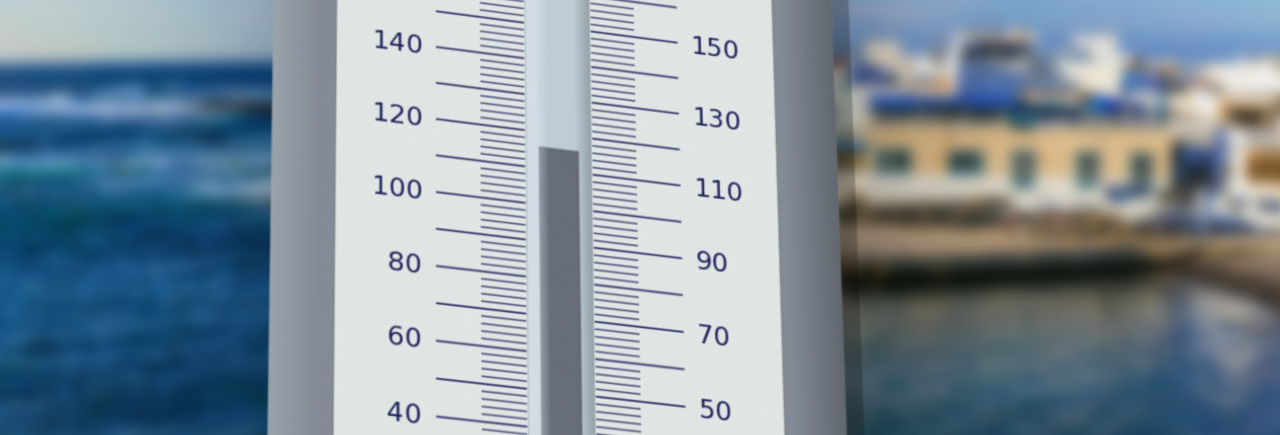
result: 116 mmHg
